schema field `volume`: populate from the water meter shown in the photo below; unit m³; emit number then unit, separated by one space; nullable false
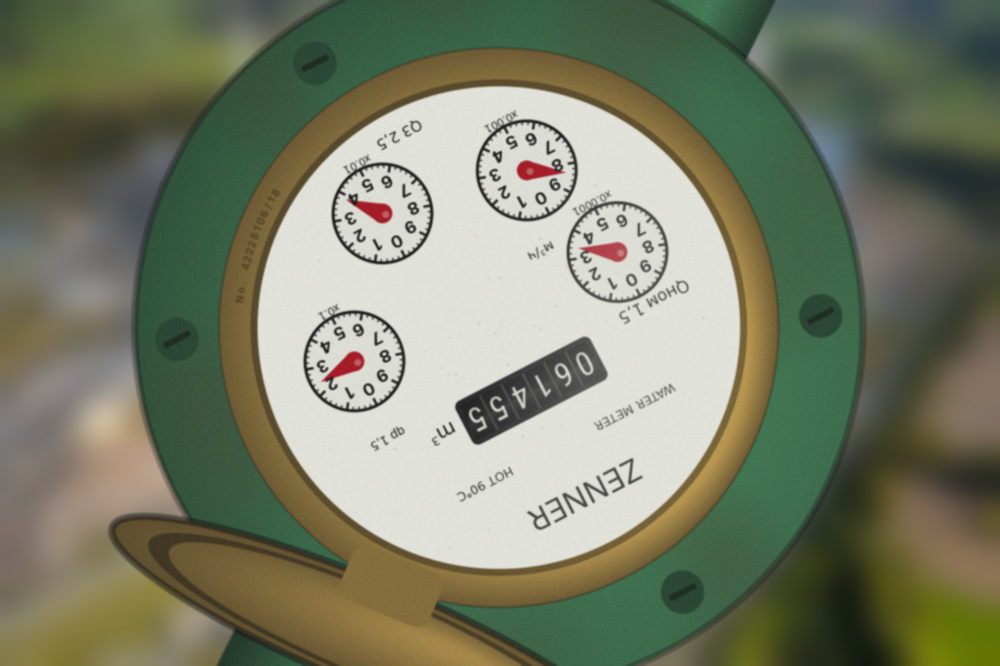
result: 61455.2383 m³
